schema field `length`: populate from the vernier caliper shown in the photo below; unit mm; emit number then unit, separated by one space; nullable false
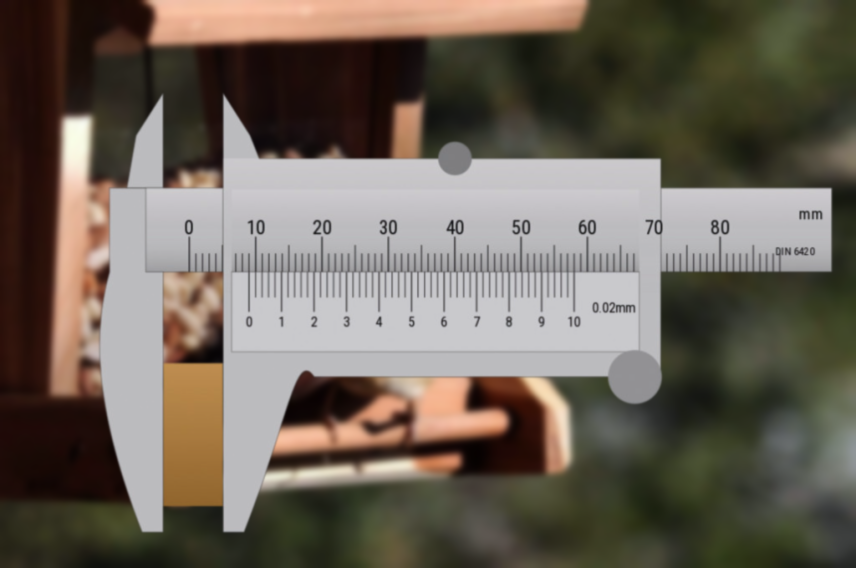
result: 9.0 mm
